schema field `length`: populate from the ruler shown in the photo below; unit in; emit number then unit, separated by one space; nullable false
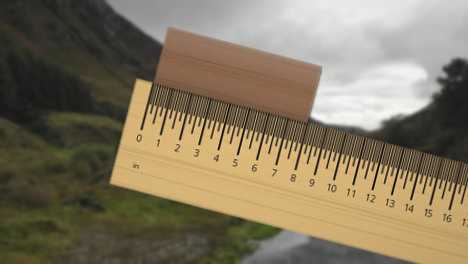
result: 8 in
